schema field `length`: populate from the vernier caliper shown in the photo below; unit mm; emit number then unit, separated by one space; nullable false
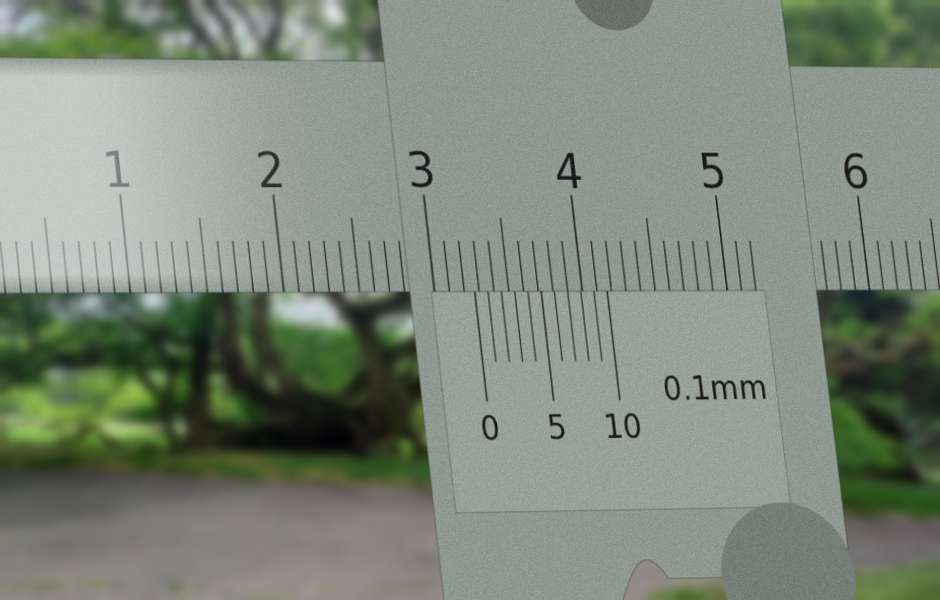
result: 32.7 mm
